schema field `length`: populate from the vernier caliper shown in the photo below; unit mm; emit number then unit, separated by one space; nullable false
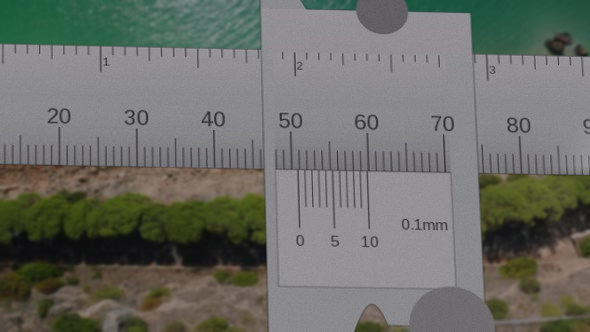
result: 50.8 mm
